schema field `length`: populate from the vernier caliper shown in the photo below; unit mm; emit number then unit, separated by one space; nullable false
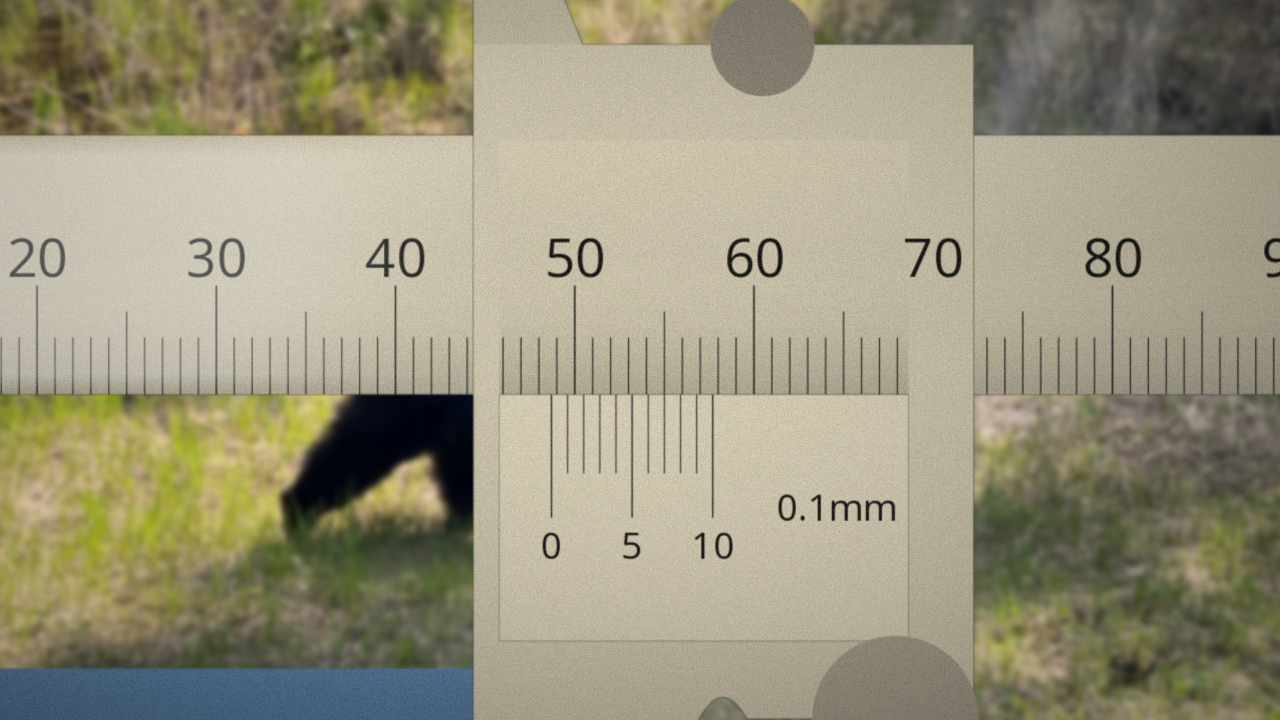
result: 48.7 mm
